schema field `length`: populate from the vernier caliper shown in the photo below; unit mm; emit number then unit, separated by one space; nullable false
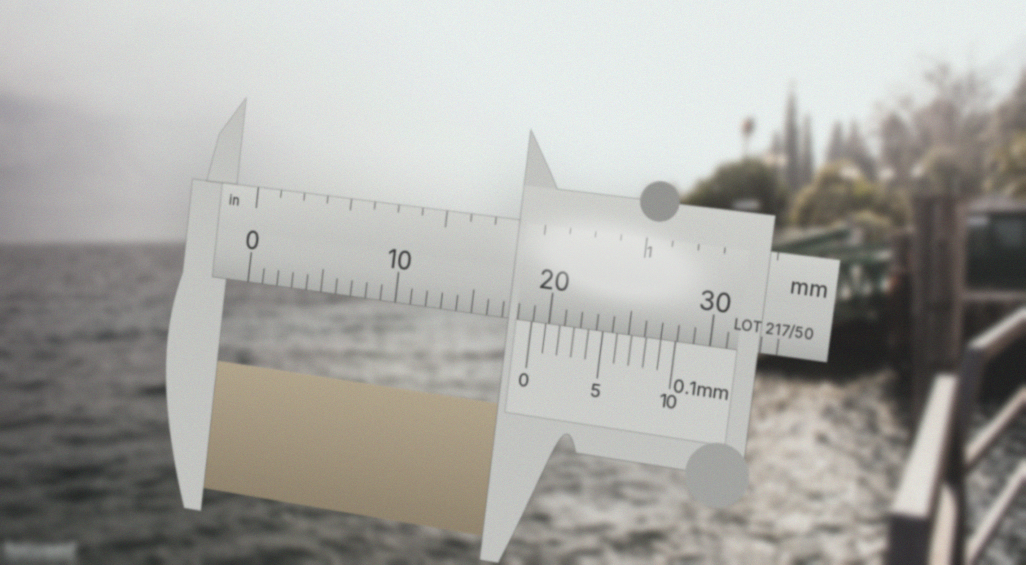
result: 18.9 mm
